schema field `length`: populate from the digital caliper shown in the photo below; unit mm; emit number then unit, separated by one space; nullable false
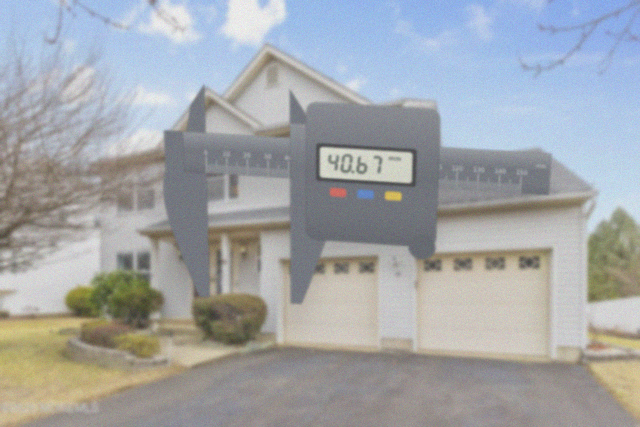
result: 40.67 mm
